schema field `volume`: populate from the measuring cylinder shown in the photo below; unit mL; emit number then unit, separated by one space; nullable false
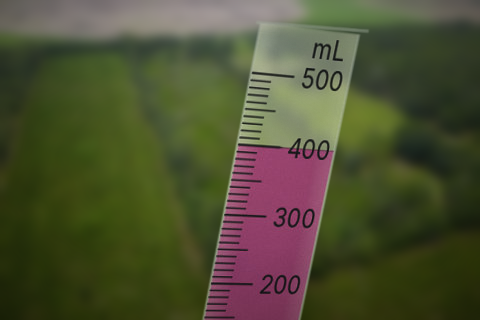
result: 400 mL
